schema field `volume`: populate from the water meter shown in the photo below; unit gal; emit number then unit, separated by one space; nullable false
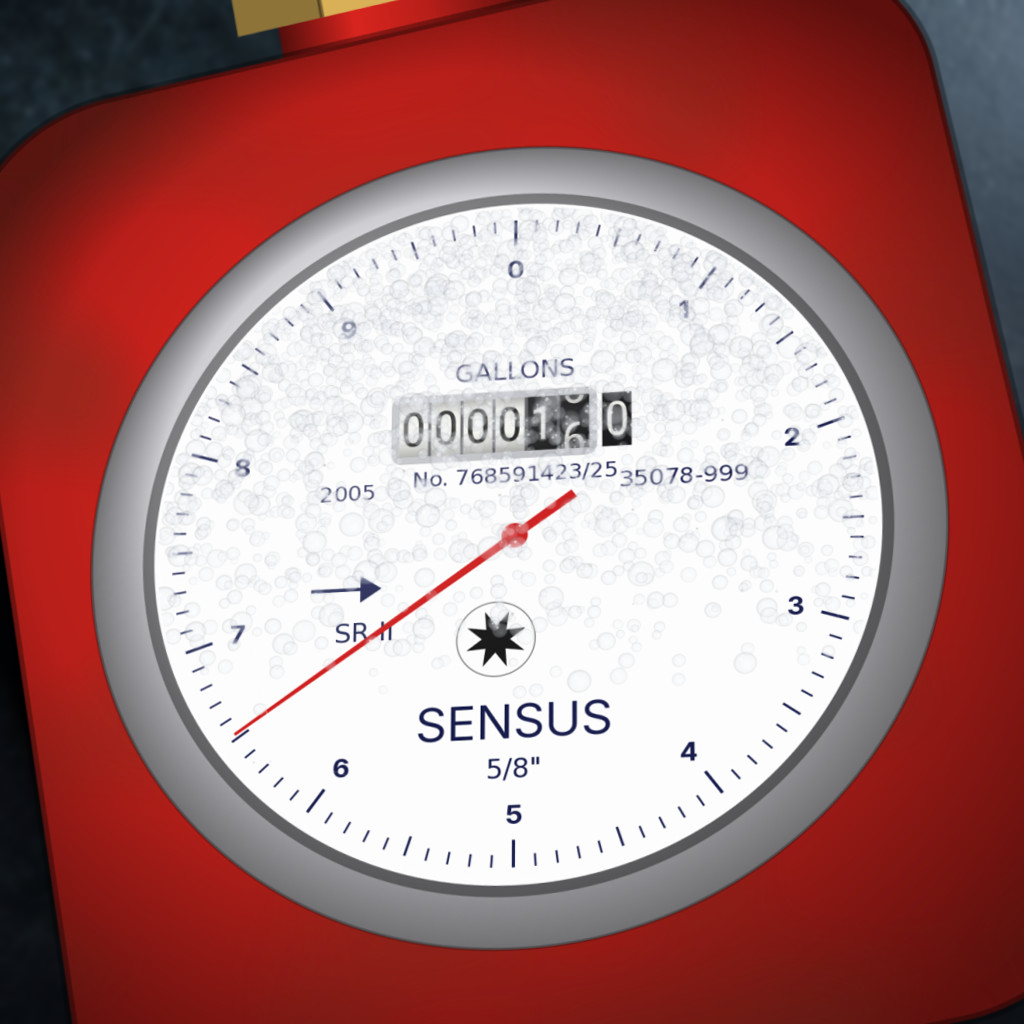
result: 156.5 gal
